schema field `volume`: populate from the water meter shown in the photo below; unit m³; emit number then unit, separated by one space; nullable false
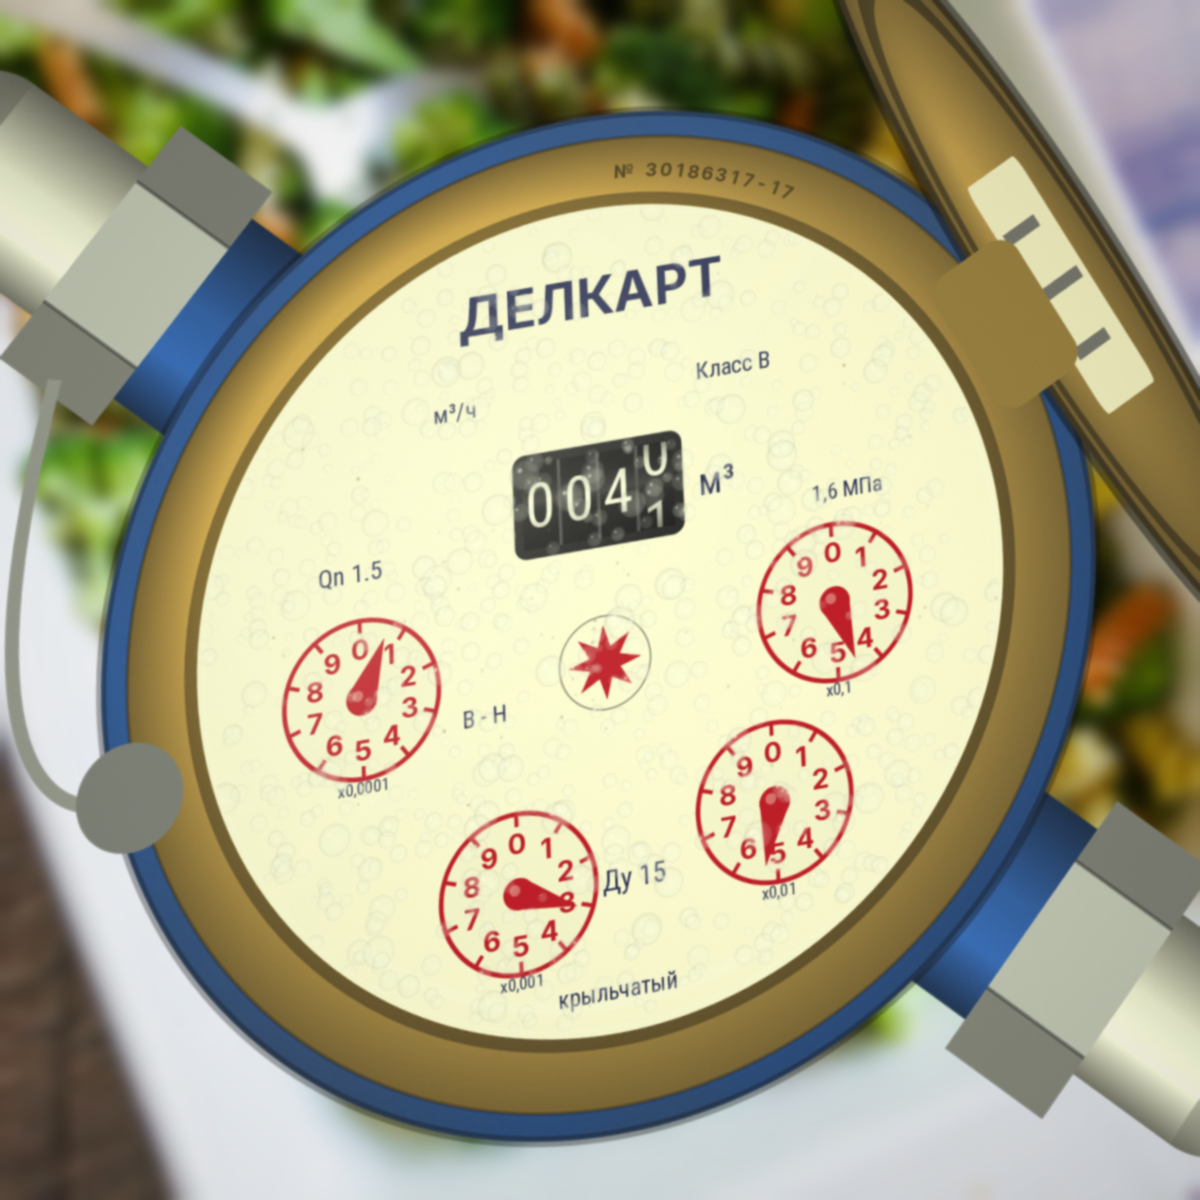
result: 40.4530 m³
